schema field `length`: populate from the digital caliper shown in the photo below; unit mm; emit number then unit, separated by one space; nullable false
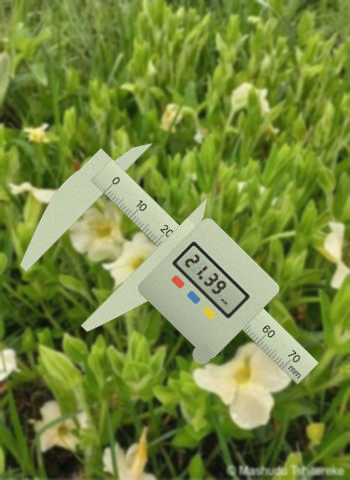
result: 21.39 mm
